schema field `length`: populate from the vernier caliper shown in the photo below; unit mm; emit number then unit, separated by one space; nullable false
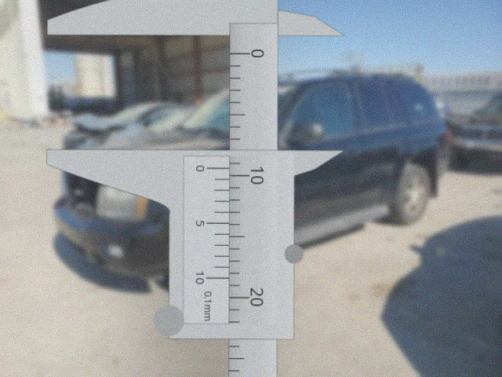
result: 9.4 mm
